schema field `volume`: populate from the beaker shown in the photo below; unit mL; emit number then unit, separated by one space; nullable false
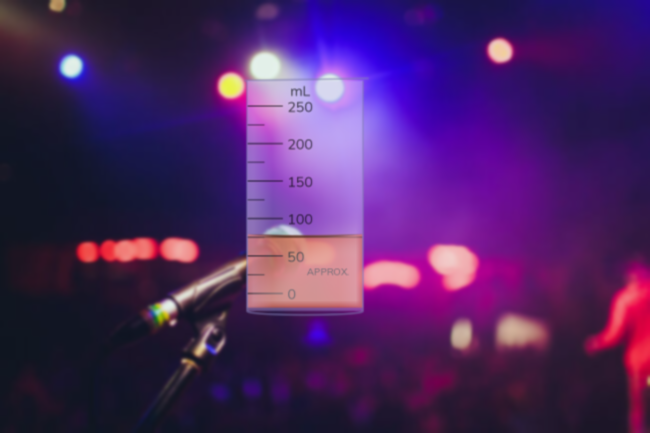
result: 75 mL
